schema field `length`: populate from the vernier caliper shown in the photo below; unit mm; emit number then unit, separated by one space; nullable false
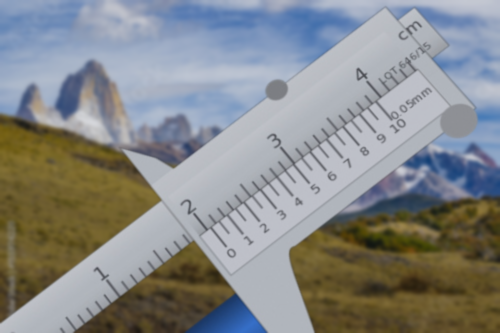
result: 20.4 mm
